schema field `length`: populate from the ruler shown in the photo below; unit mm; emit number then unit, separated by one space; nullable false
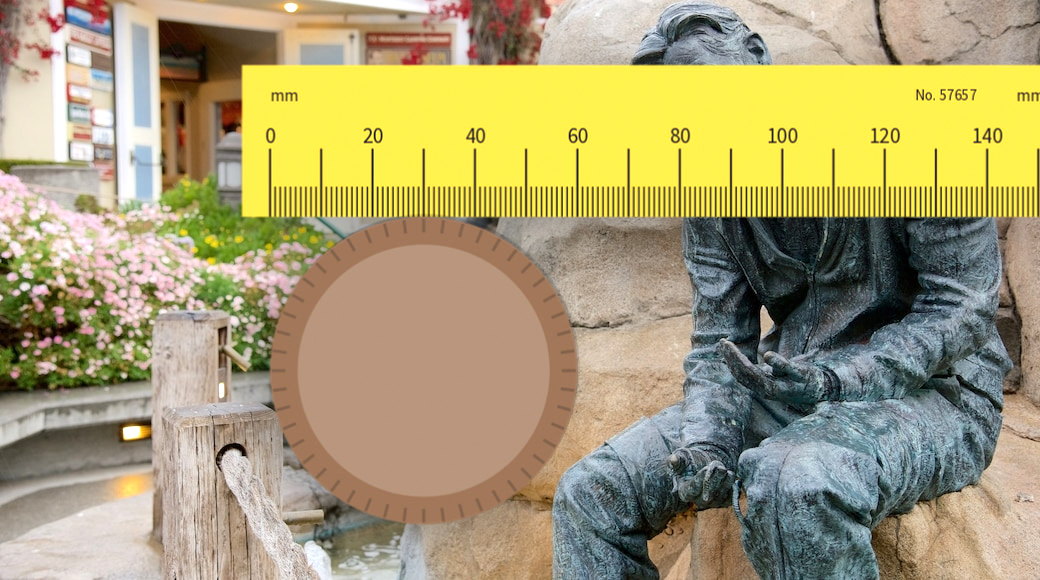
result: 60 mm
